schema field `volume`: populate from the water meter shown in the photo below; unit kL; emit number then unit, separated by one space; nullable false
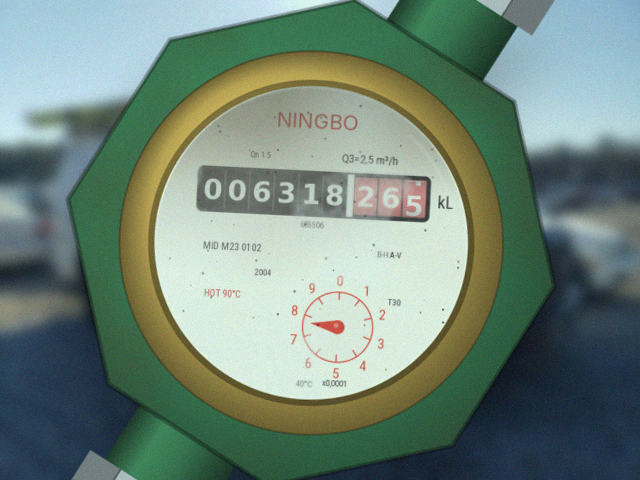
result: 6318.2647 kL
